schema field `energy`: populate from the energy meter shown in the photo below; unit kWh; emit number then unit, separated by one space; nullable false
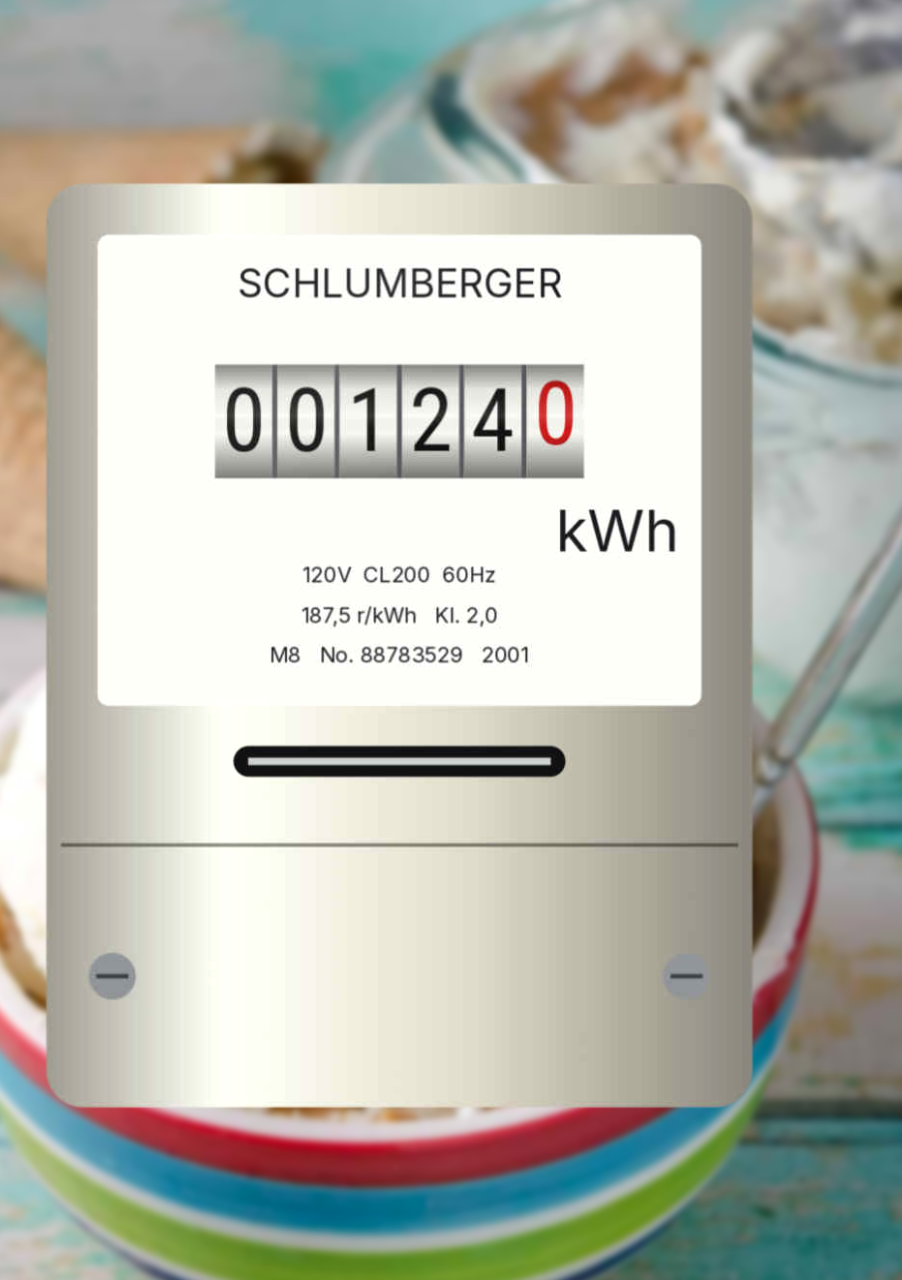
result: 124.0 kWh
